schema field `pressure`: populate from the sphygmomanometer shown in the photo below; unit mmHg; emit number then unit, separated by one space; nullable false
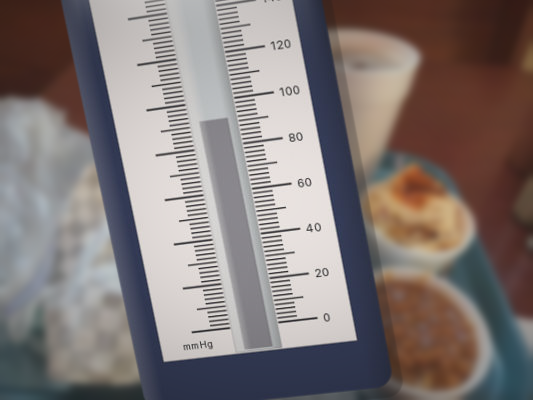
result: 92 mmHg
